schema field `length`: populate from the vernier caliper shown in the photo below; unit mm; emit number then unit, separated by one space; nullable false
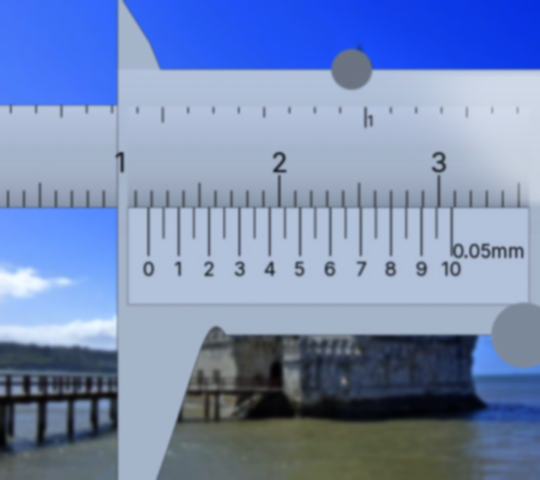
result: 11.8 mm
